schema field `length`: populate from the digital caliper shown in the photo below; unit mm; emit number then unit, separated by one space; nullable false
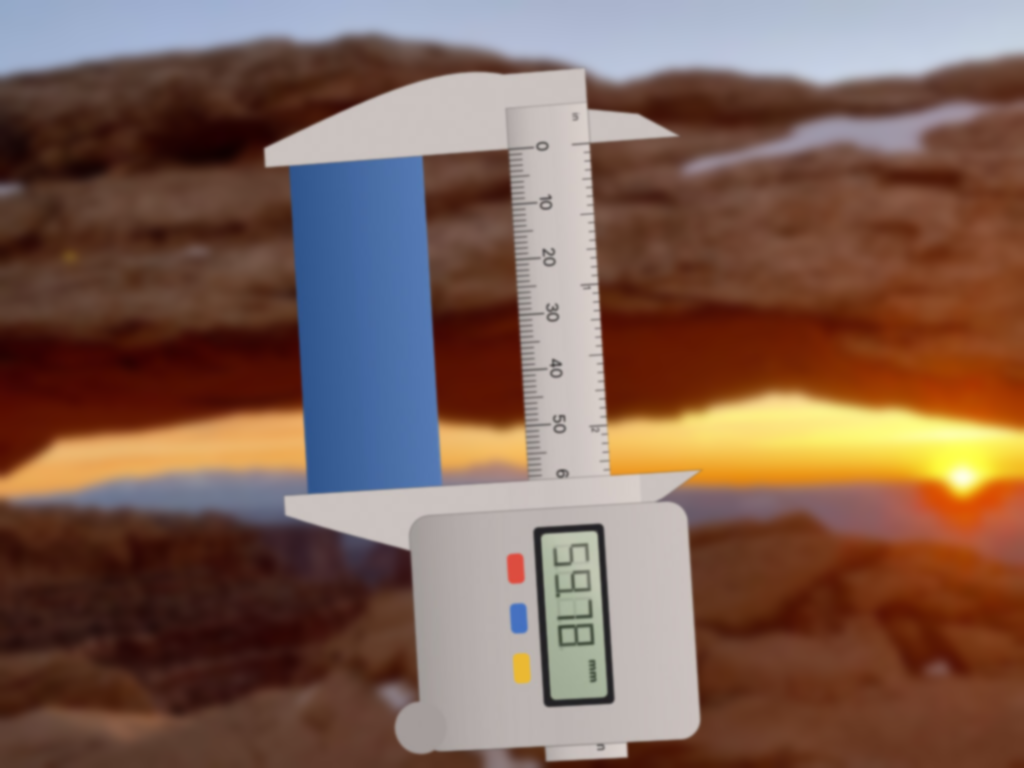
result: 59.78 mm
